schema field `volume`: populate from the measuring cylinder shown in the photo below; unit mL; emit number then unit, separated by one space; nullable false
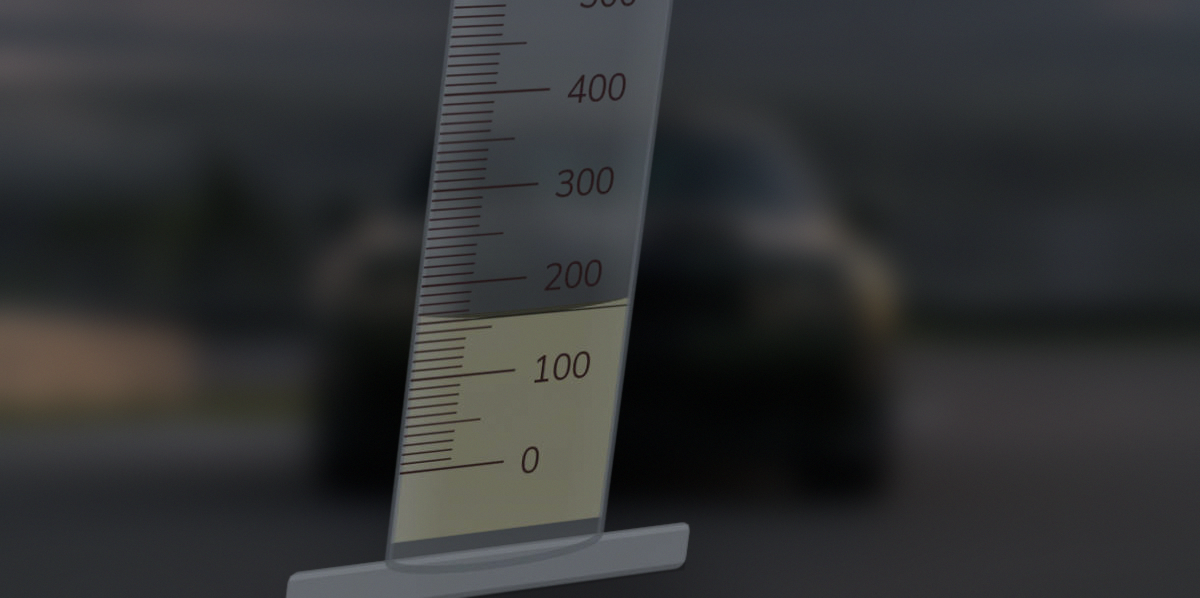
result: 160 mL
